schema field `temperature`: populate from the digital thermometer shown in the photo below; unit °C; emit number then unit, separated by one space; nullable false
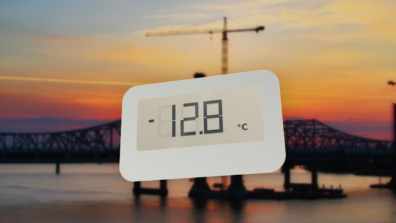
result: -12.8 °C
